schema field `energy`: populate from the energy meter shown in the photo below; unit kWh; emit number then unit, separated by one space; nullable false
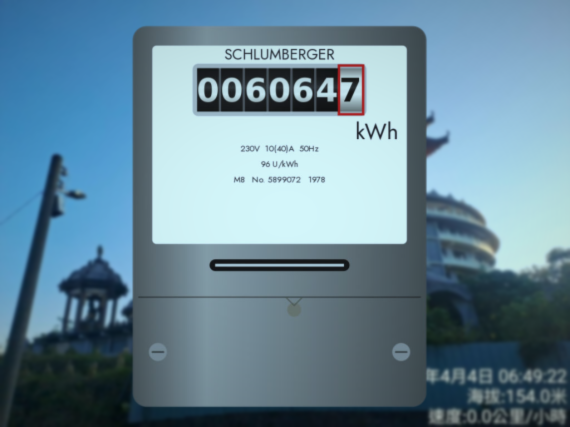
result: 6064.7 kWh
